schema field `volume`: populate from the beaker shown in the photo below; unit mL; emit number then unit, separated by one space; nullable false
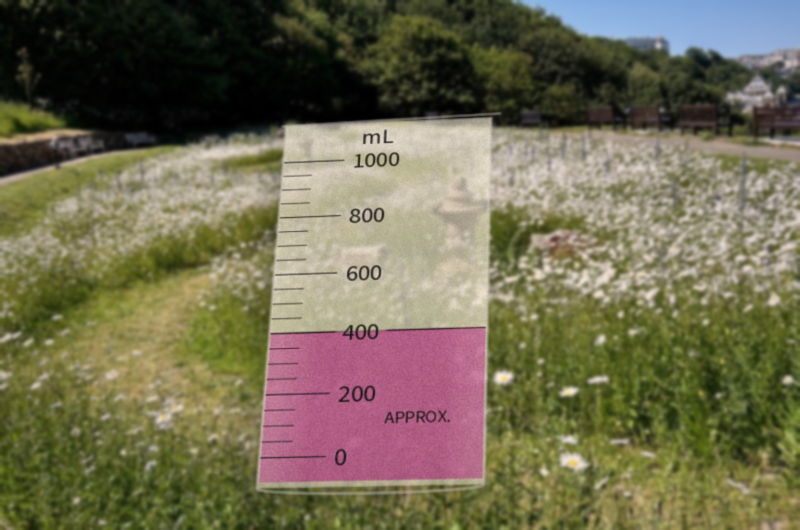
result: 400 mL
